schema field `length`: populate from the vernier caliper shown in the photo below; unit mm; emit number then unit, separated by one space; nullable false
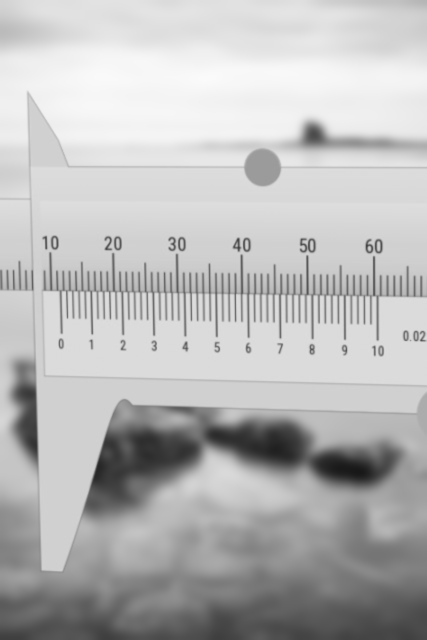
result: 11.5 mm
